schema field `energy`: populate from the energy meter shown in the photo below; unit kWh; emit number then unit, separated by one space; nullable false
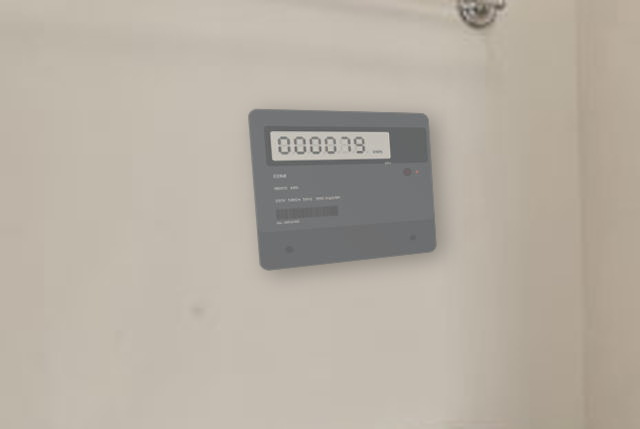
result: 79 kWh
